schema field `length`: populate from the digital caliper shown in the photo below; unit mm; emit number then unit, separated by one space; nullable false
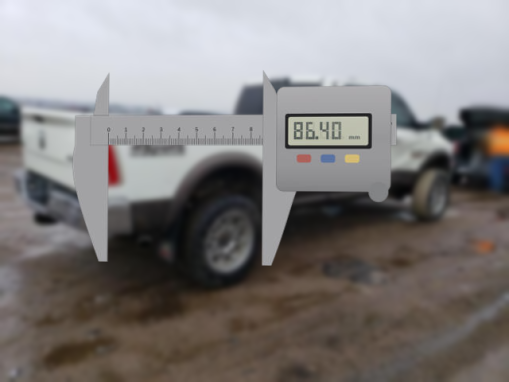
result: 86.40 mm
